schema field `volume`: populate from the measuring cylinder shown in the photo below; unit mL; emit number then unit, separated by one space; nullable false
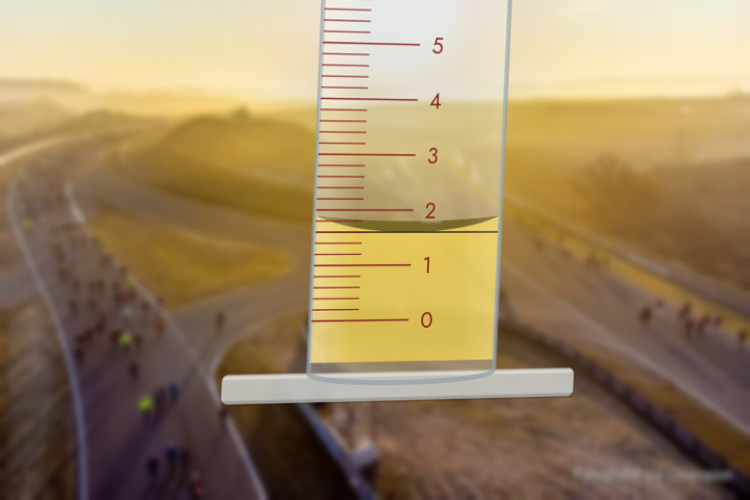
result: 1.6 mL
